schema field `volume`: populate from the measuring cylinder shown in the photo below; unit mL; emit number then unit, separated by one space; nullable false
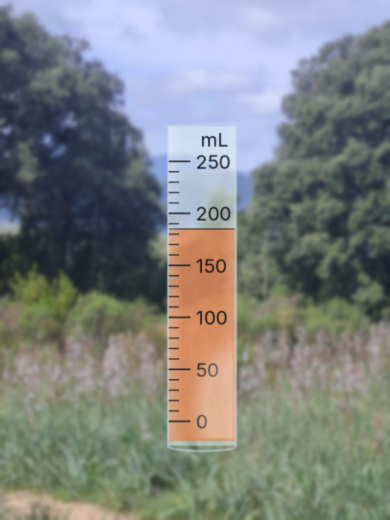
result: 185 mL
